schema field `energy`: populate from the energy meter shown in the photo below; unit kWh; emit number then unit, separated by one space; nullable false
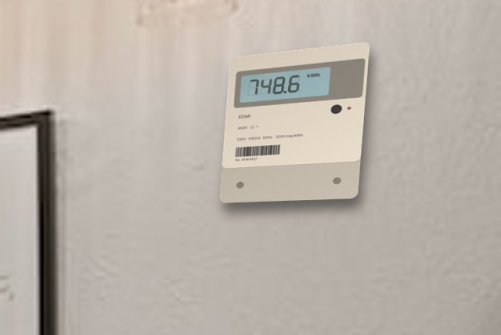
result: 748.6 kWh
